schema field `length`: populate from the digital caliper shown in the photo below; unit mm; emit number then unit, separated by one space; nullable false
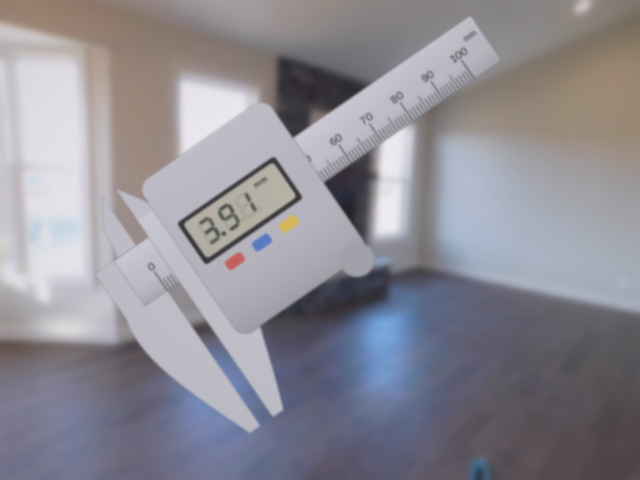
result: 3.91 mm
